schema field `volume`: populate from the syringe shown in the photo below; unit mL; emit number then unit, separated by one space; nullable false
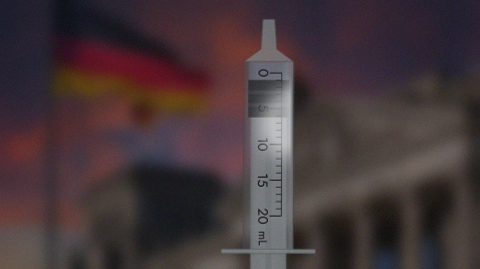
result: 1 mL
